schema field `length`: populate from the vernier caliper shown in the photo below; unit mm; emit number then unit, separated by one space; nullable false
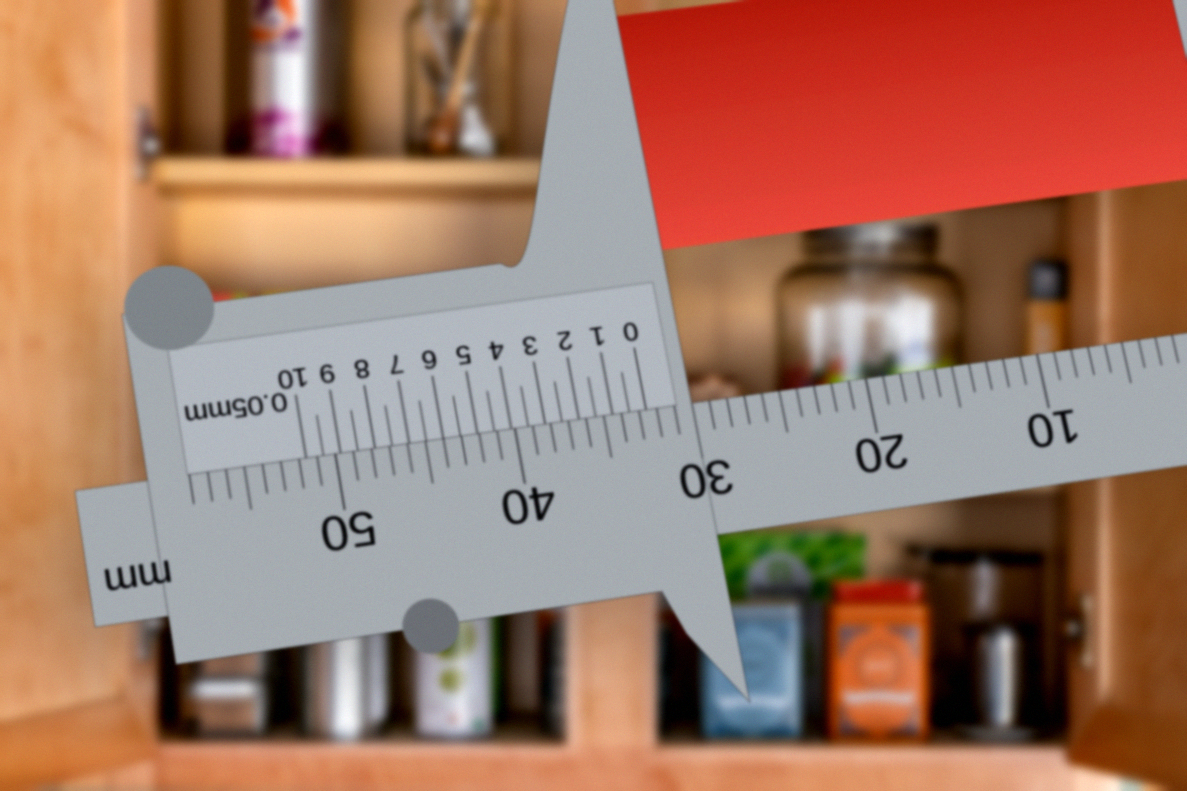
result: 32.6 mm
